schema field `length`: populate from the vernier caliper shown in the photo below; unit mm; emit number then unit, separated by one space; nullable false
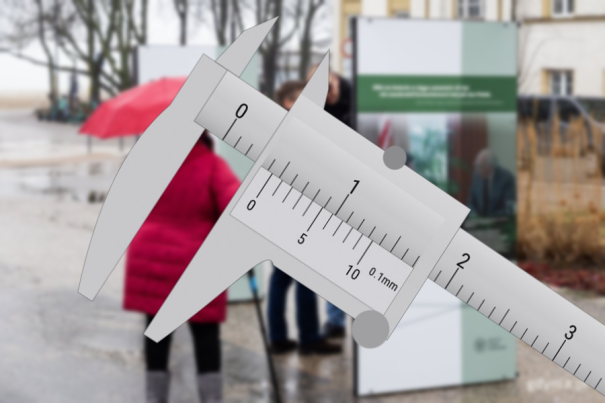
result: 4.4 mm
